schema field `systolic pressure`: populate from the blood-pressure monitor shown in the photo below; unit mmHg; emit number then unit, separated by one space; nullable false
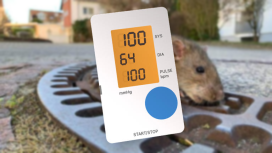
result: 100 mmHg
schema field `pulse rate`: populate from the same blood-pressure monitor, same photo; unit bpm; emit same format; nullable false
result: 100 bpm
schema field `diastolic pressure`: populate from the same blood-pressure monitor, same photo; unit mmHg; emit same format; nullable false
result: 64 mmHg
